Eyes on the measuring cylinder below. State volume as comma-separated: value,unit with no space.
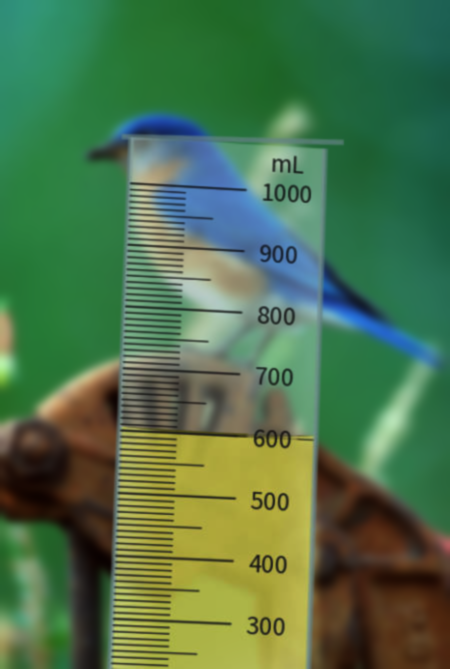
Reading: 600,mL
